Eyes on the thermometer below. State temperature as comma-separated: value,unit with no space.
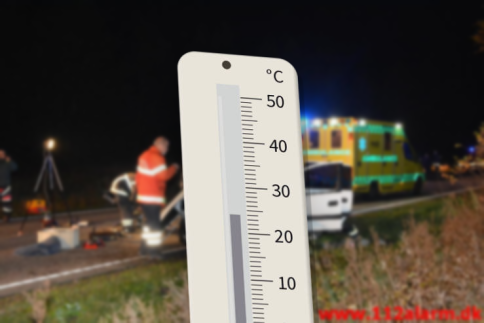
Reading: 24,°C
